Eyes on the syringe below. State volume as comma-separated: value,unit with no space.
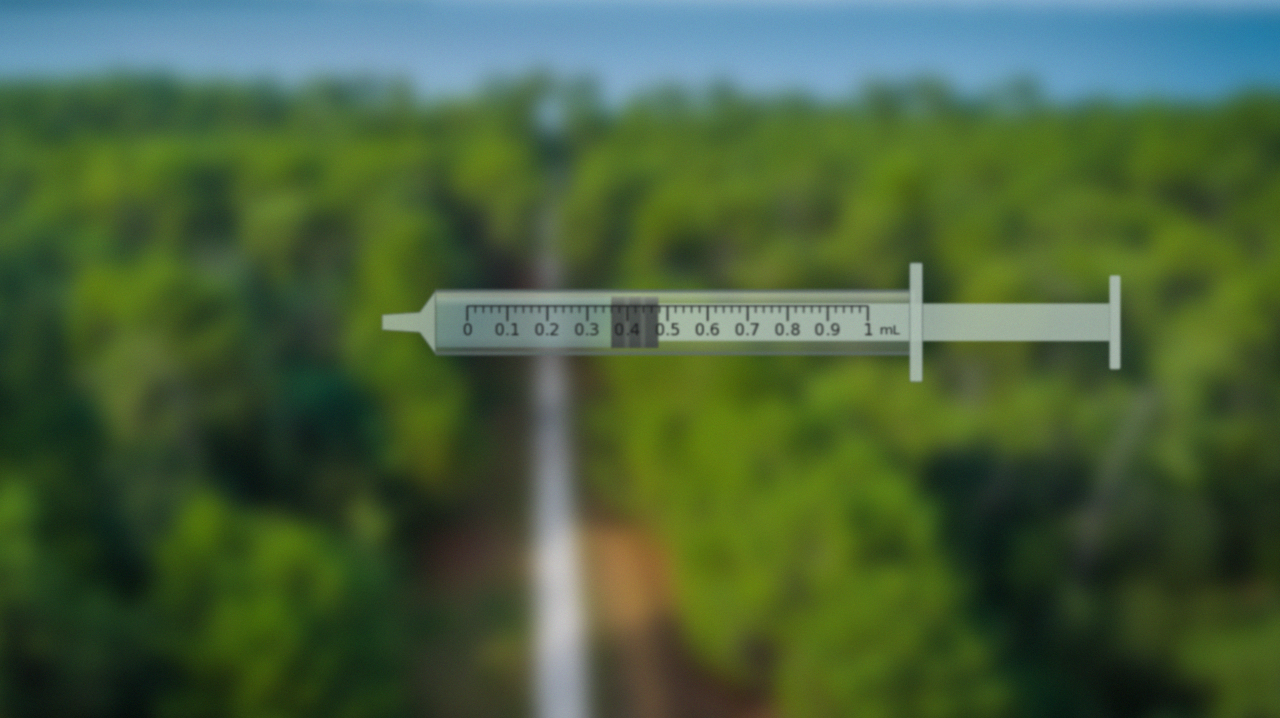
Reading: 0.36,mL
